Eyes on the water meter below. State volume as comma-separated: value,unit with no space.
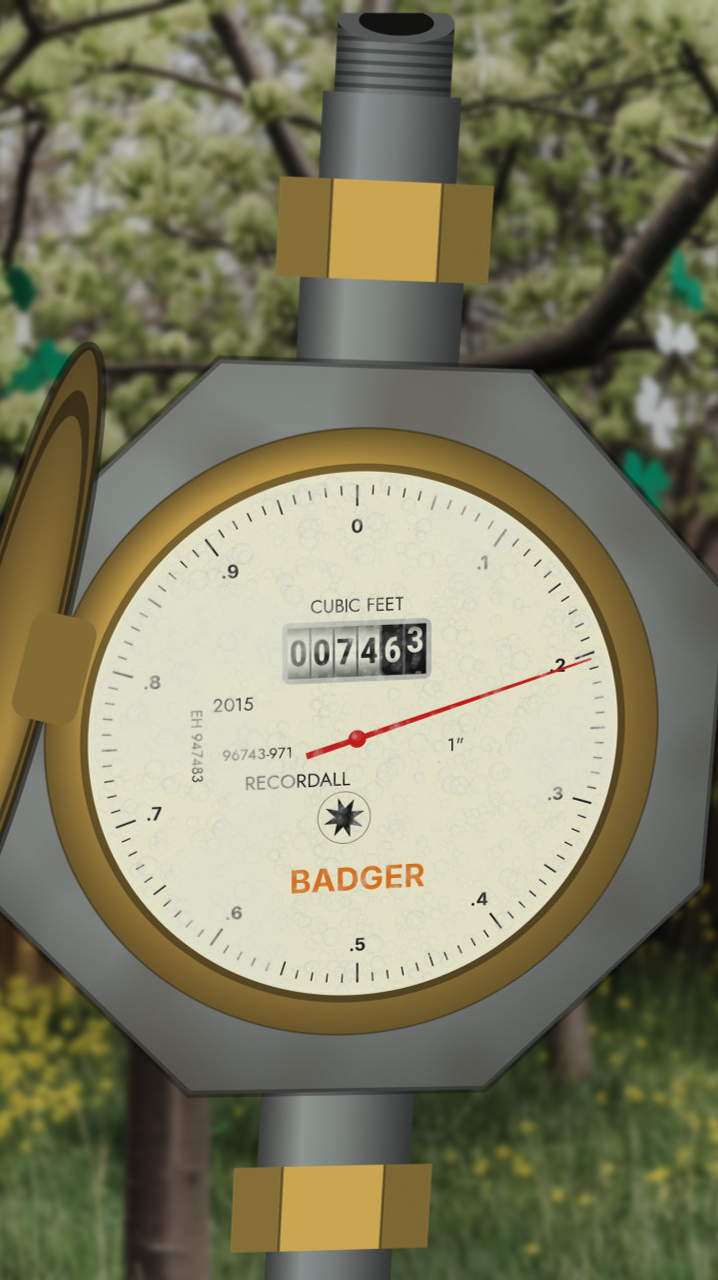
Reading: 7463.20,ft³
